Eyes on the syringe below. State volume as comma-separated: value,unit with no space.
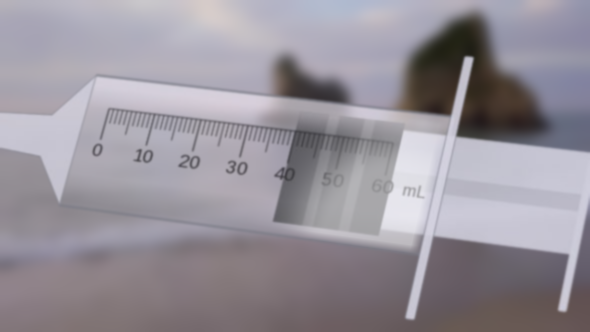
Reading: 40,mL
